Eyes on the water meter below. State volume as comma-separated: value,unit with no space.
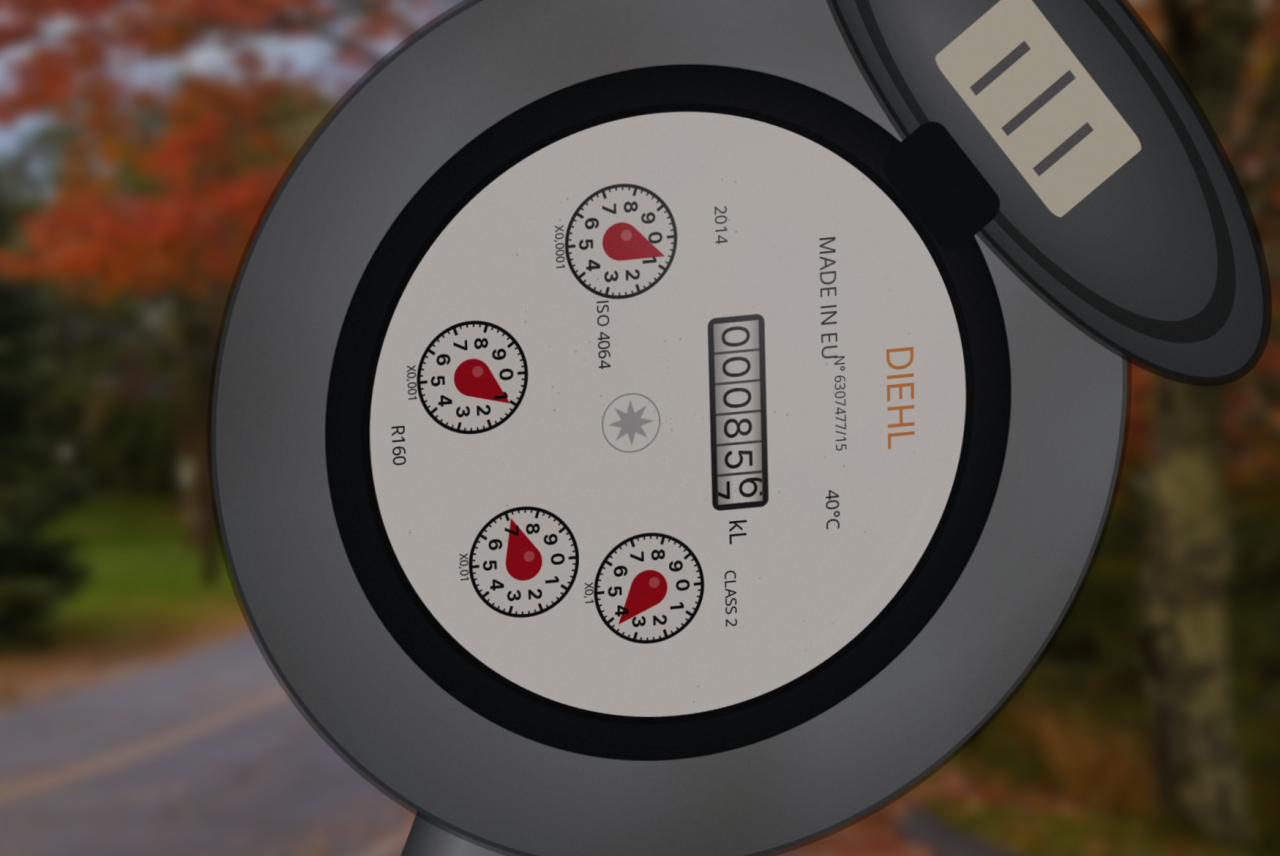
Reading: 856.3710,kL
